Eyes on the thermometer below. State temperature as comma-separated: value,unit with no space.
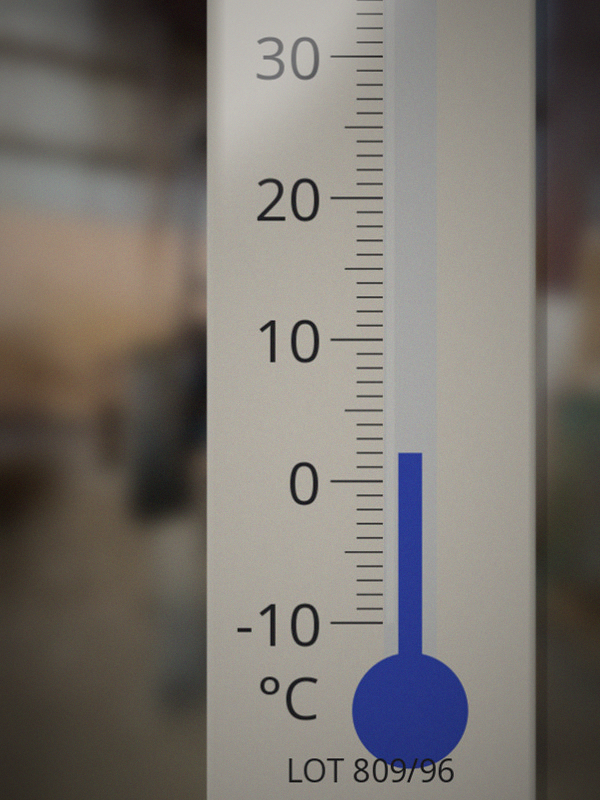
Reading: 2,°C
